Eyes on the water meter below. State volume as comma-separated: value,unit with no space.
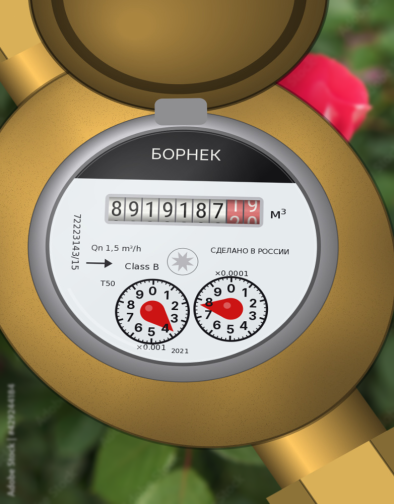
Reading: 8919187.1937,m³
